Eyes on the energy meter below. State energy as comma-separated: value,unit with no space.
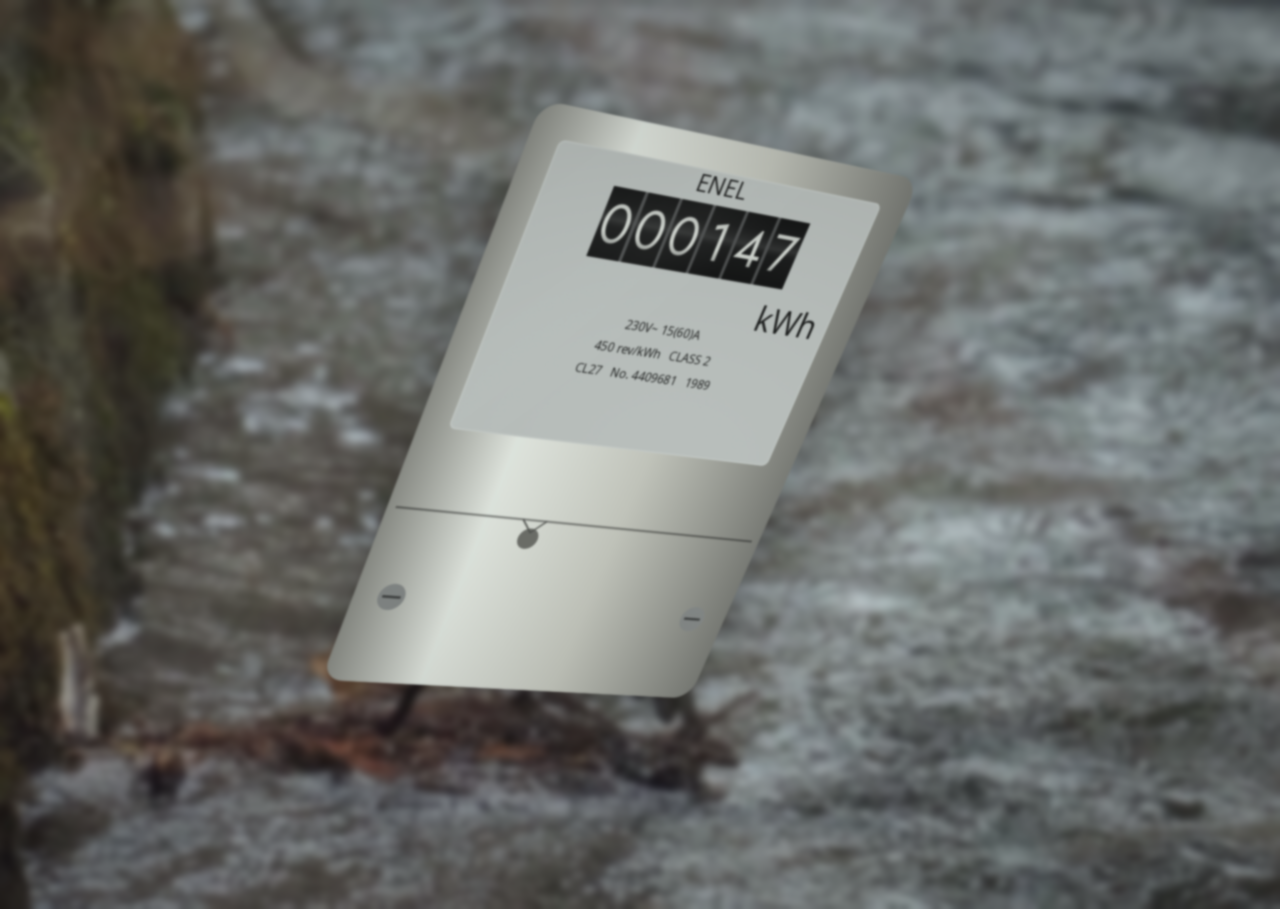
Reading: 147,kWh
